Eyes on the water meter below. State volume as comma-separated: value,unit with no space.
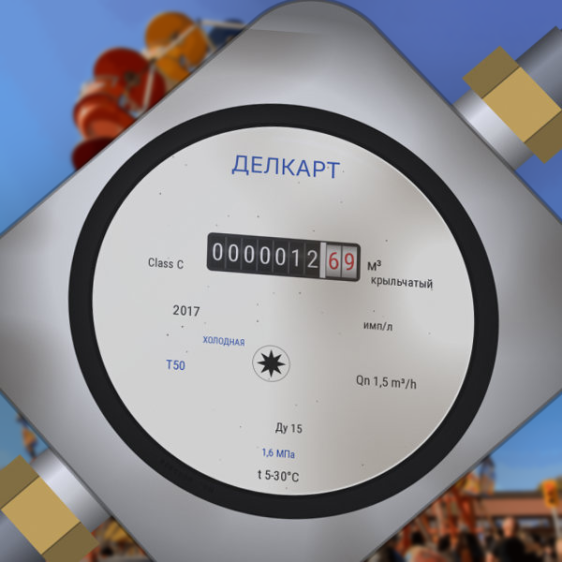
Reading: 12.69,m³
